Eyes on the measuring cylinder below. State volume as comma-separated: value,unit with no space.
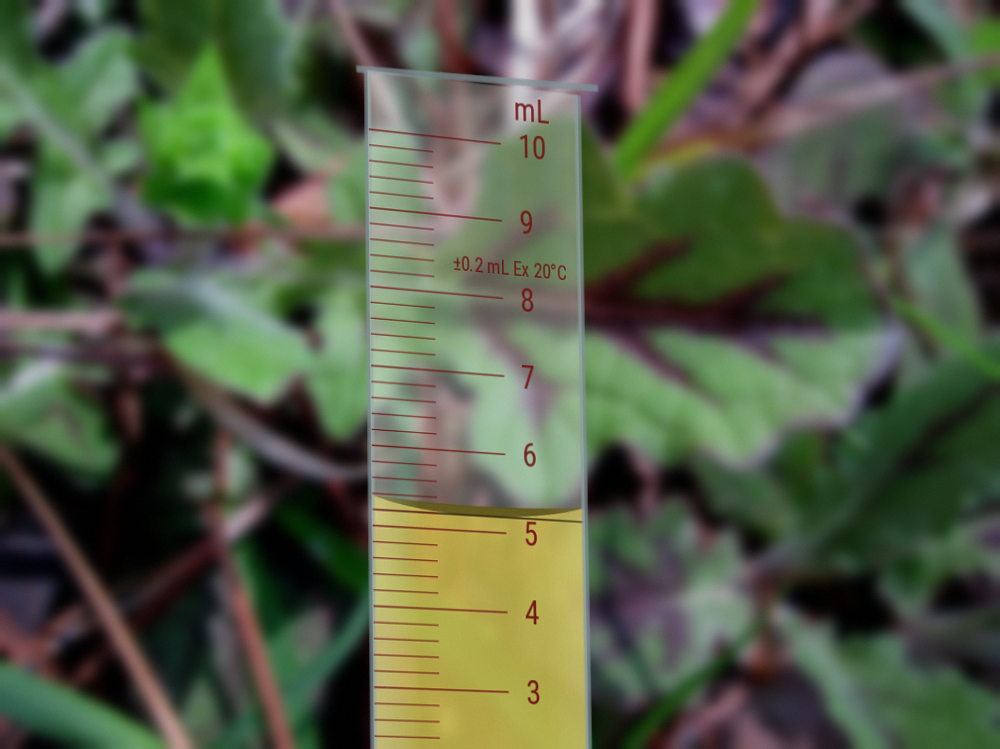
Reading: 5.2,mL
